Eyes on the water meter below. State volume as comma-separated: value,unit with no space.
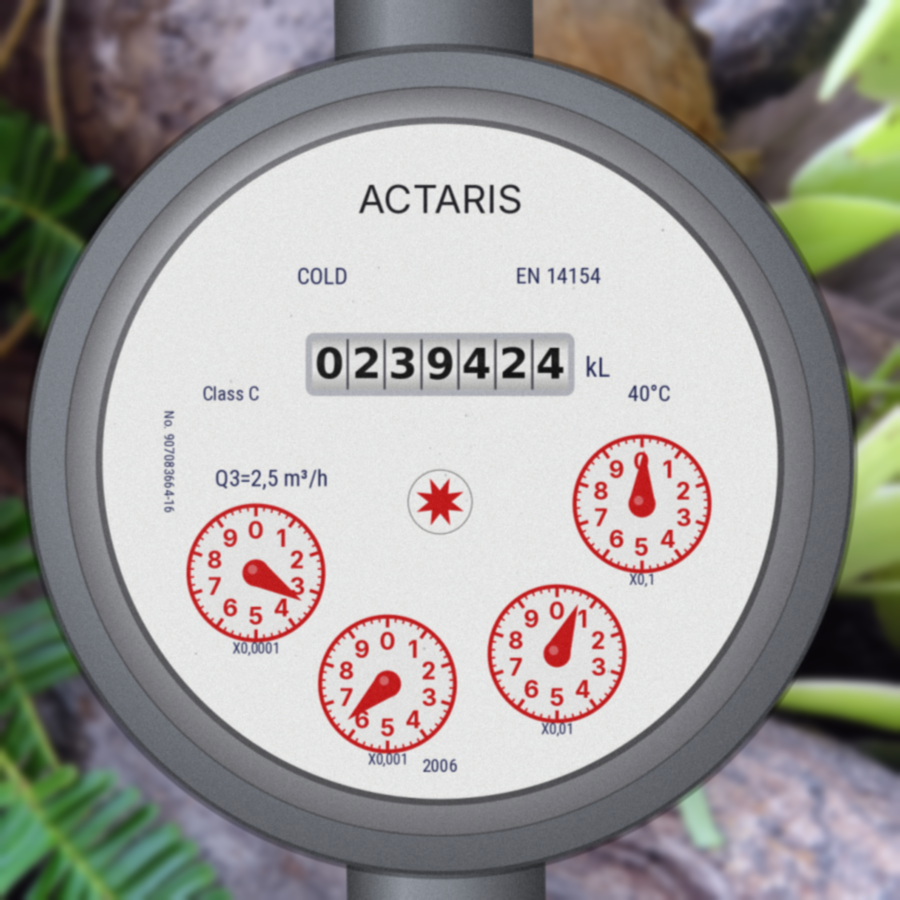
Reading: 239424.0063,kL
